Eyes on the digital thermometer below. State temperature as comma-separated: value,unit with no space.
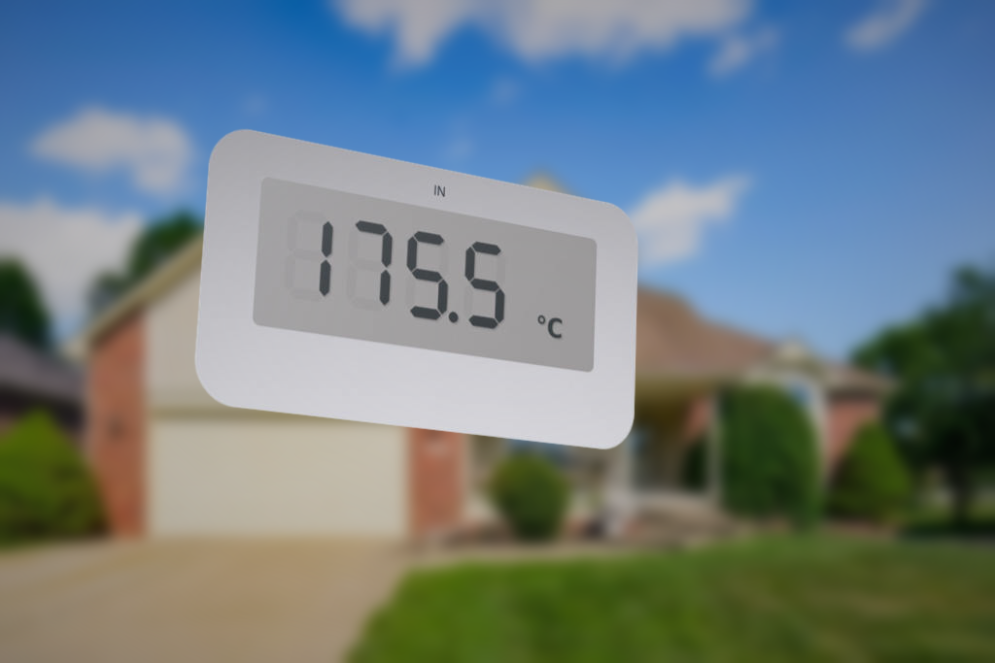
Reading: 175.5,°C
